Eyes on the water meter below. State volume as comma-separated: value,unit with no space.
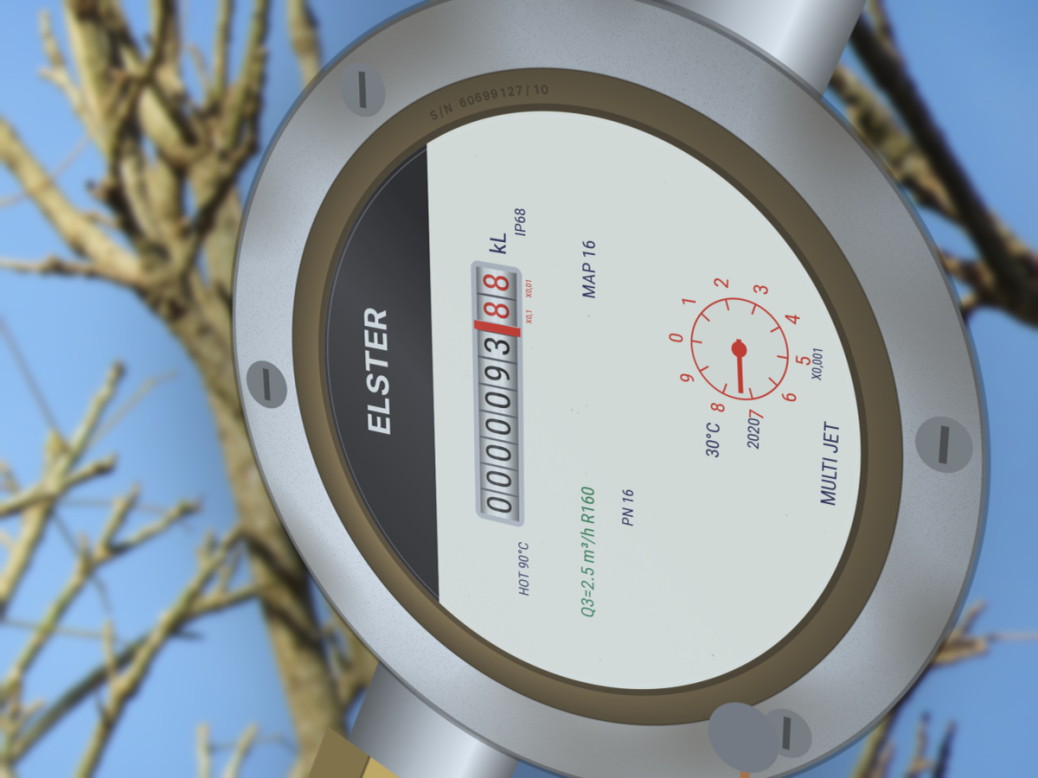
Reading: 93.887,kL
